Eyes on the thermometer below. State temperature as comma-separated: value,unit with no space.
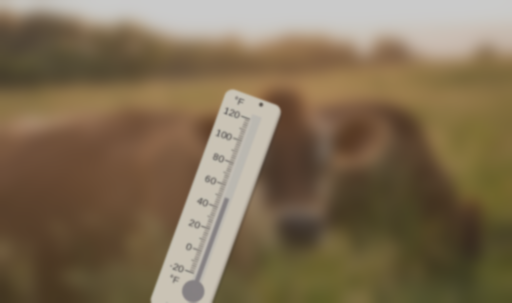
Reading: 50,°F
